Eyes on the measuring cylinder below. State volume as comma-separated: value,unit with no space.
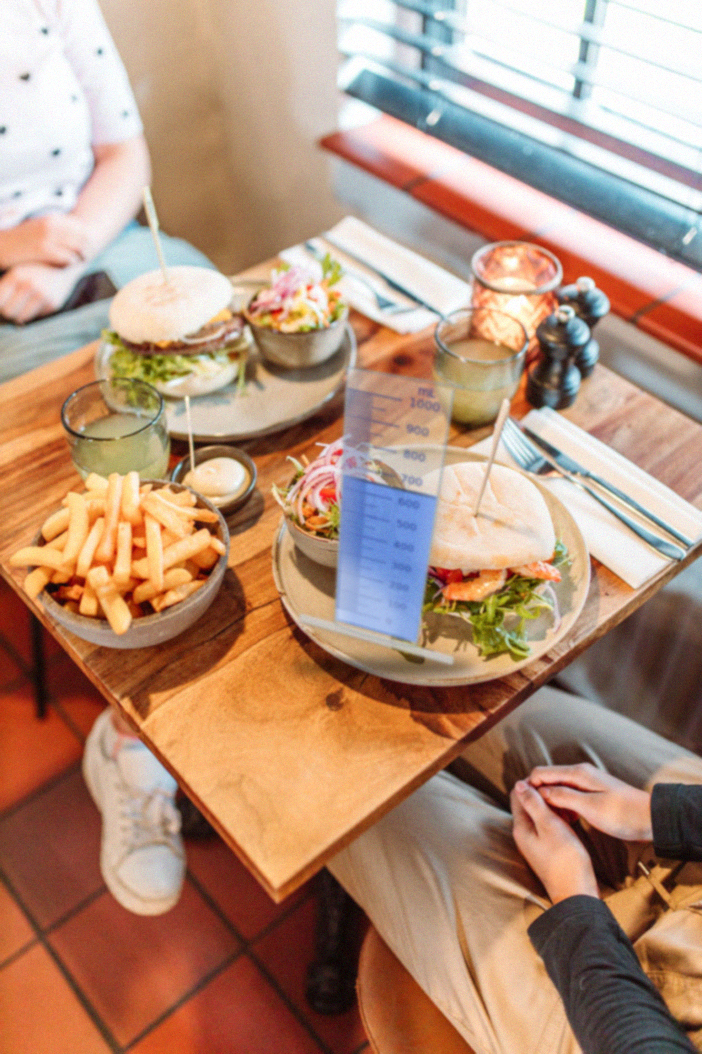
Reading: 650,mL
